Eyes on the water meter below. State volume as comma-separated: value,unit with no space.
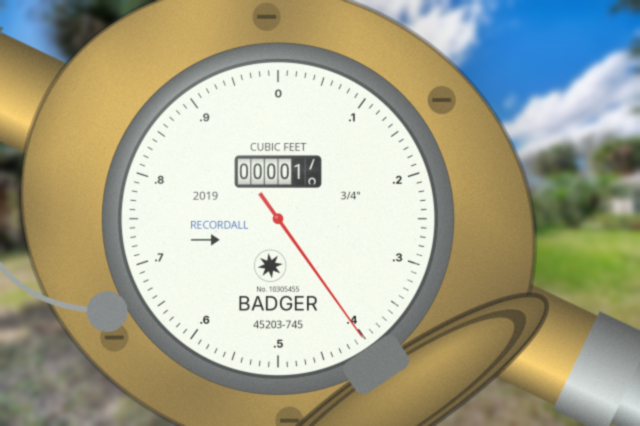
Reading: 17.40,ft³
